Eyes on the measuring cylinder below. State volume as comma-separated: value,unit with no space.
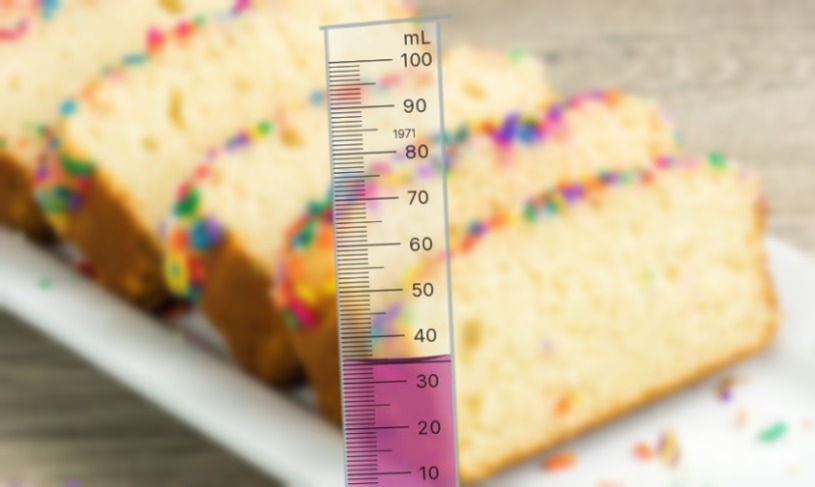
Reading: 34,mL
